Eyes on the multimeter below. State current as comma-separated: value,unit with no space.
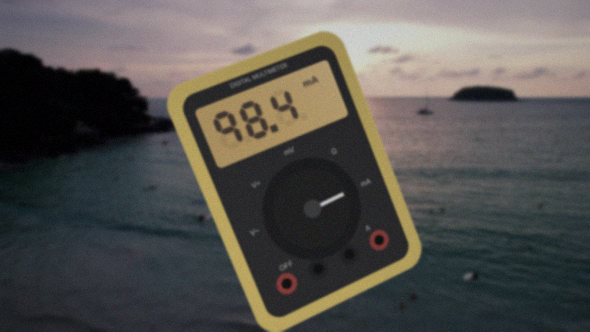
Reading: 98.4,mA
